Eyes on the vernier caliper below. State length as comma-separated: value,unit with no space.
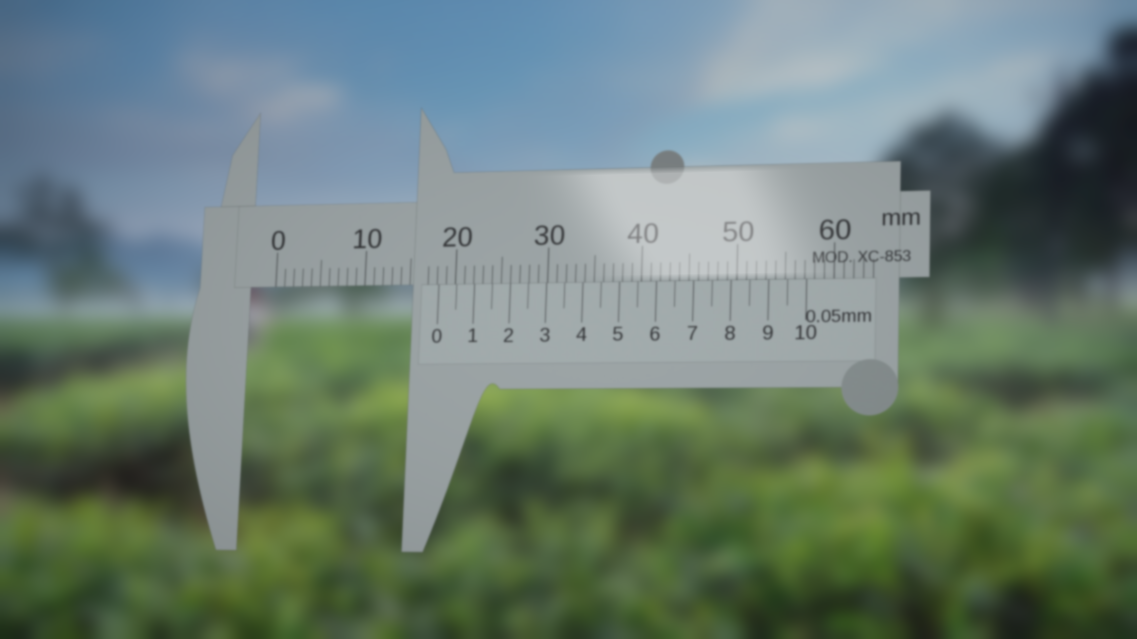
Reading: 18.2,mm
